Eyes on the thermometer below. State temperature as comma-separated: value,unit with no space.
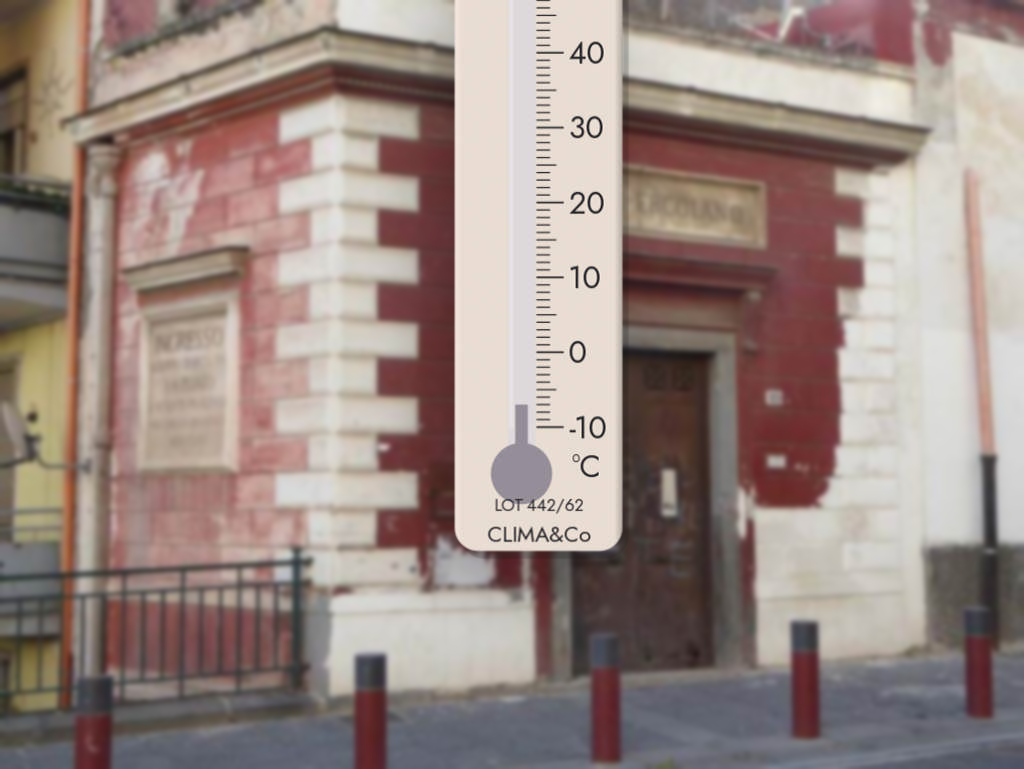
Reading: -7,°C
